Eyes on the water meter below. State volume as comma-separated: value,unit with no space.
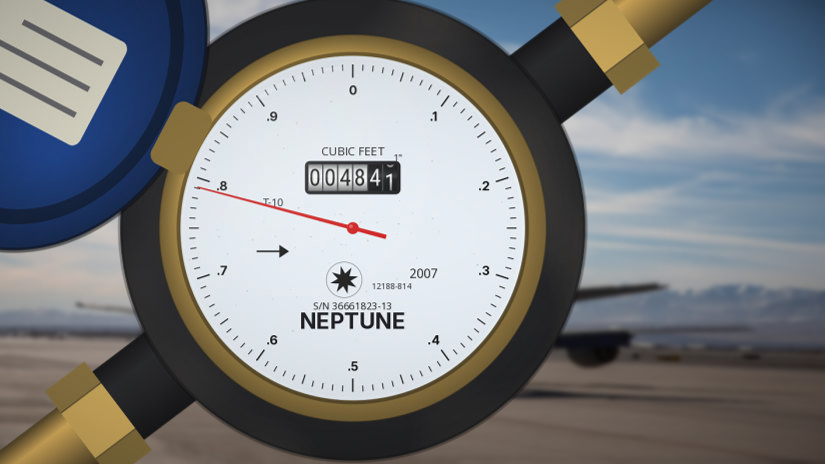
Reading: 4840.79,ft³
